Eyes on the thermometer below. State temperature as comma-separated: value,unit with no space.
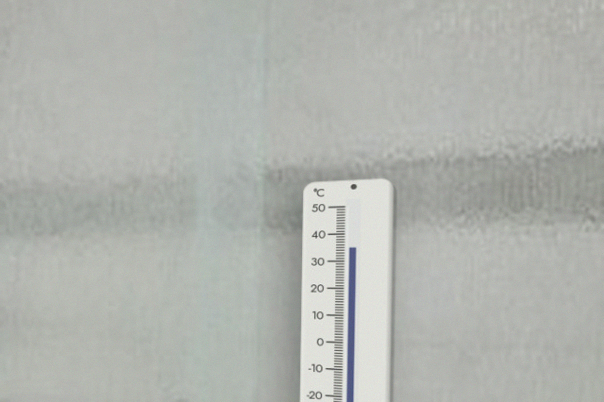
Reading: 35,°C
